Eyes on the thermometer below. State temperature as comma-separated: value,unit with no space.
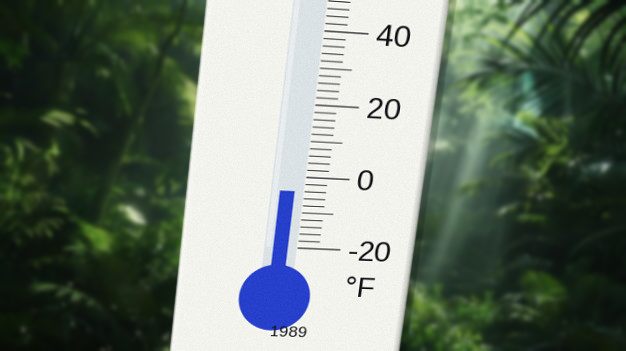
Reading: -4,°F
